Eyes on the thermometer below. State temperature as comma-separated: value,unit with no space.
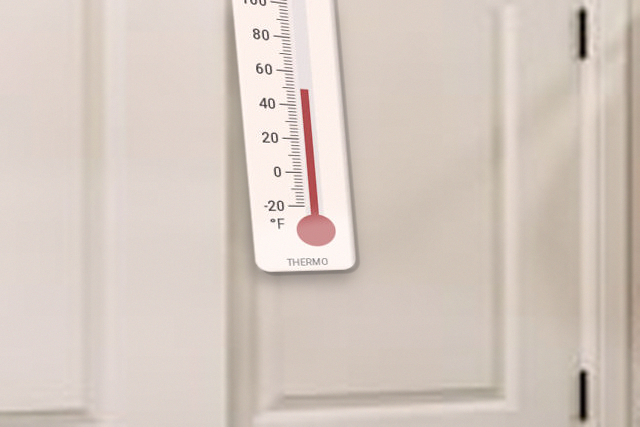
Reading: 50,°F
